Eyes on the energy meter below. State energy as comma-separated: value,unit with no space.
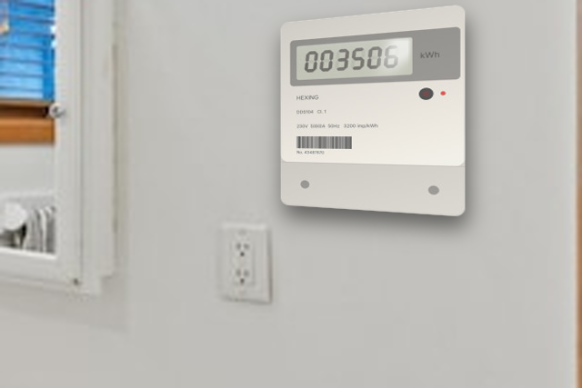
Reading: 3506,kWh
